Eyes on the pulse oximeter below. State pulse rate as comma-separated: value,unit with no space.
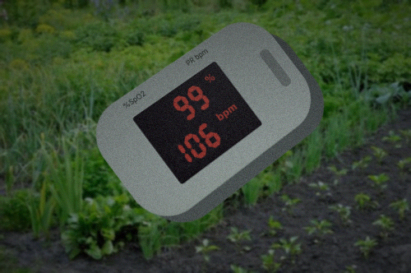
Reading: 106,bpm
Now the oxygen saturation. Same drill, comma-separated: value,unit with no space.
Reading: 99,%
